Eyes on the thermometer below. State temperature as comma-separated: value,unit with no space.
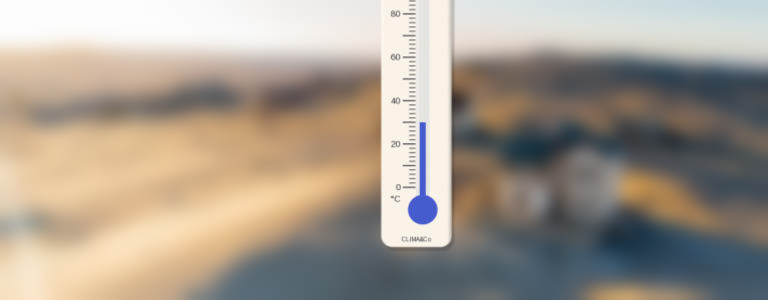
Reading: 30,°C
